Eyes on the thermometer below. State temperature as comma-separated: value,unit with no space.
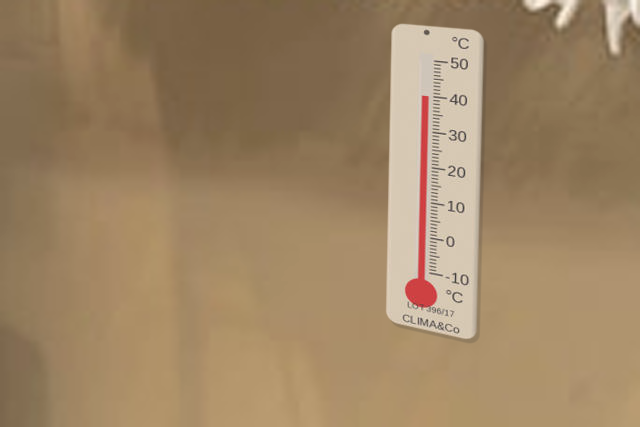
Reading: 40,°C
